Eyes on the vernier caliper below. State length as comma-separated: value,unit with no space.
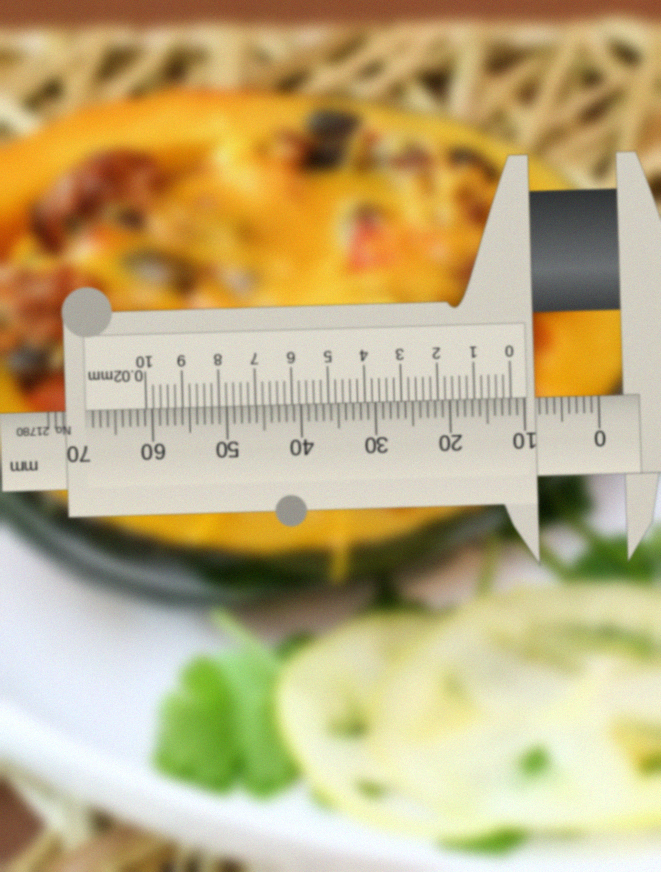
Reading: 11.8,mm
